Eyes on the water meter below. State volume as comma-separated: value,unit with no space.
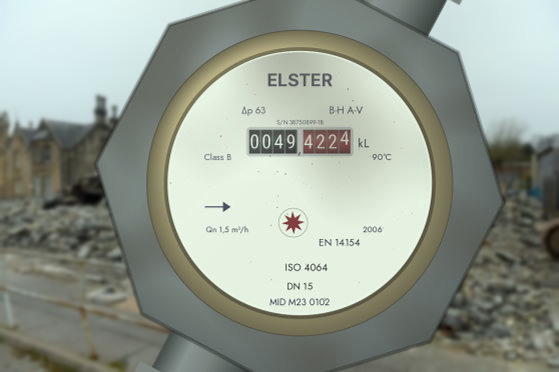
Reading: 49.4224,kL
